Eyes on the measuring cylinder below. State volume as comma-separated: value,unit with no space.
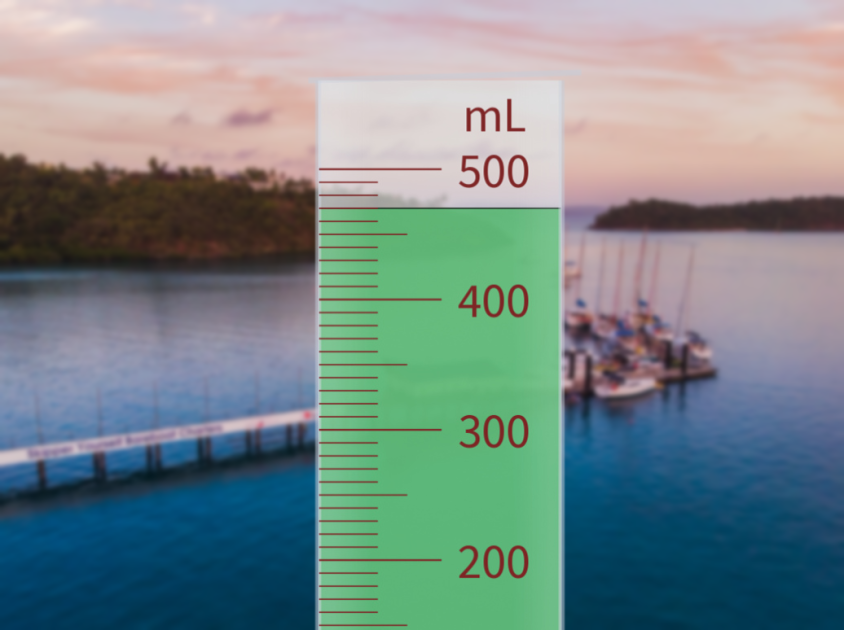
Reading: 470,mL
